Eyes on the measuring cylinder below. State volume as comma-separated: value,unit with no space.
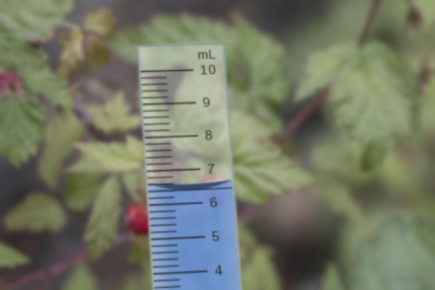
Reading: 6.4,mL
